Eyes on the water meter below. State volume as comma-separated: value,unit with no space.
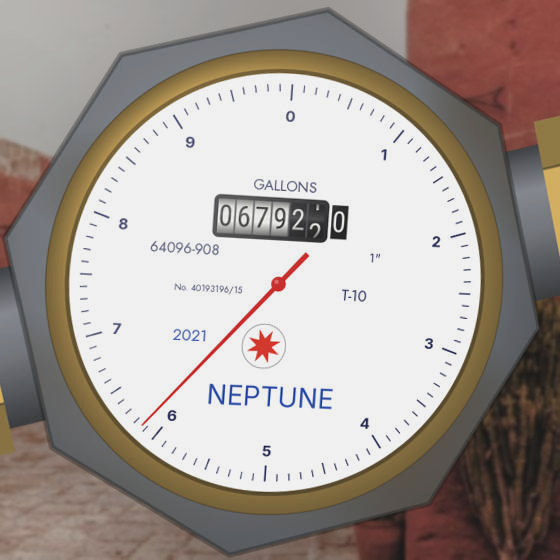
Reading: 679216.1,gal
